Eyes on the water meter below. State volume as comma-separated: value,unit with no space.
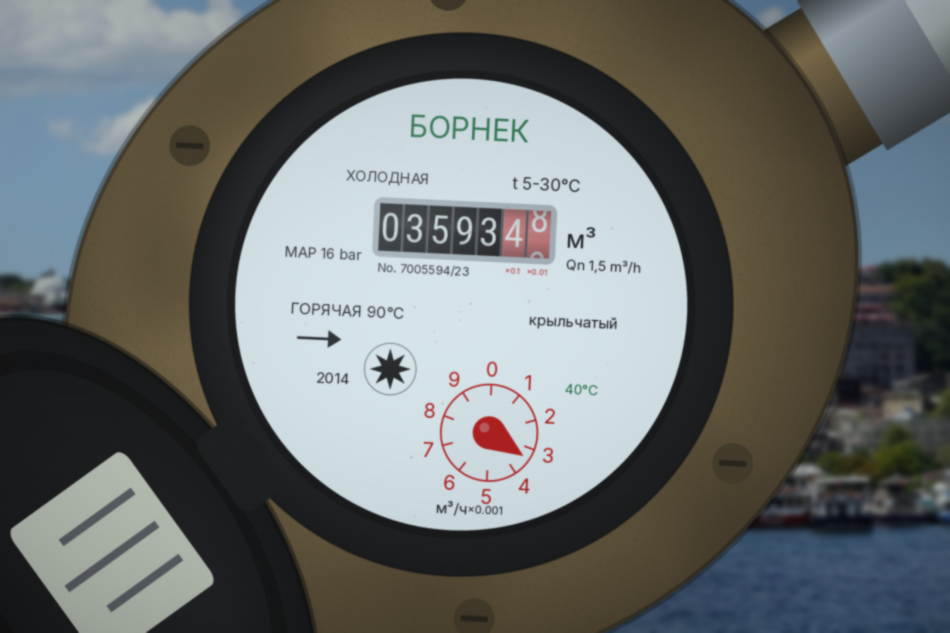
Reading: 3593.483,m³
